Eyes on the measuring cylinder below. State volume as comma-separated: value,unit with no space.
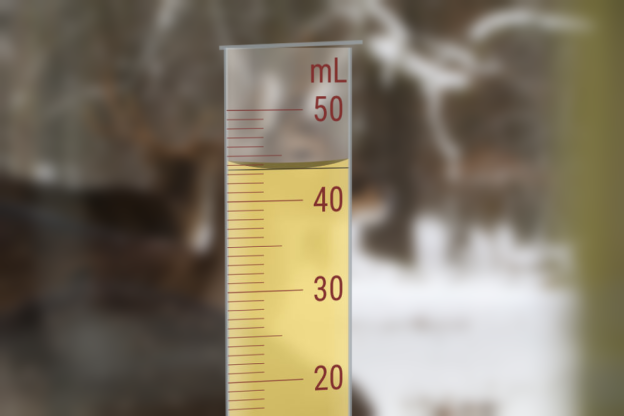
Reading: 43.5,mL
